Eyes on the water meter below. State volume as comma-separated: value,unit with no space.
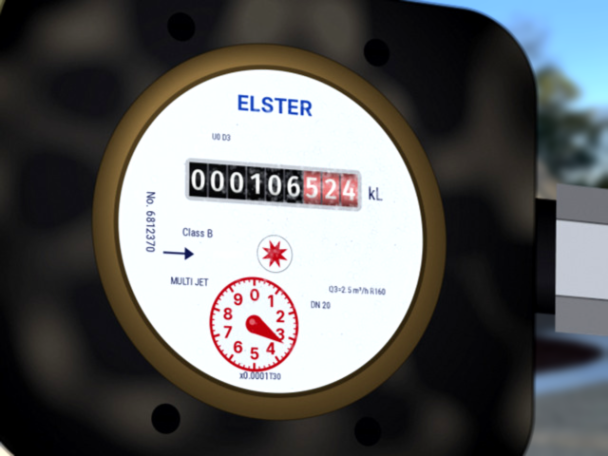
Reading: 106.5243,kL
